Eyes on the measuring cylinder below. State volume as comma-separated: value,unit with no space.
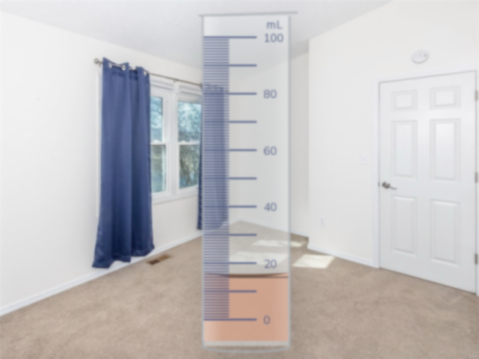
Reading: 15,mL
